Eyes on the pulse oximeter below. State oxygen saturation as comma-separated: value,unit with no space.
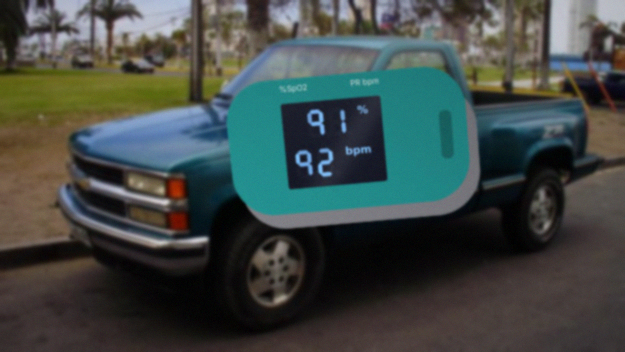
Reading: 91,%
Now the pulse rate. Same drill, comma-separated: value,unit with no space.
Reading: 92,bpm
